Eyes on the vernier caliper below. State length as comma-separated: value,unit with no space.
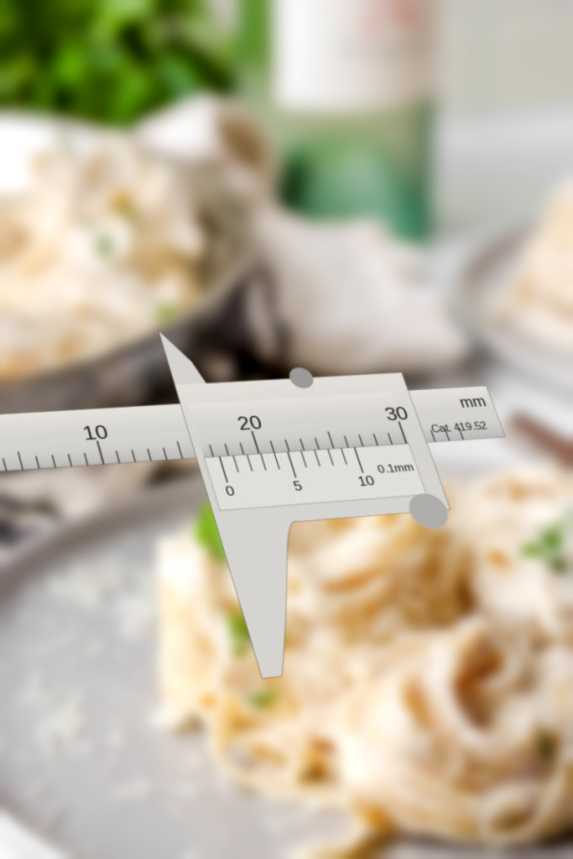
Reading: 17.4,mm
